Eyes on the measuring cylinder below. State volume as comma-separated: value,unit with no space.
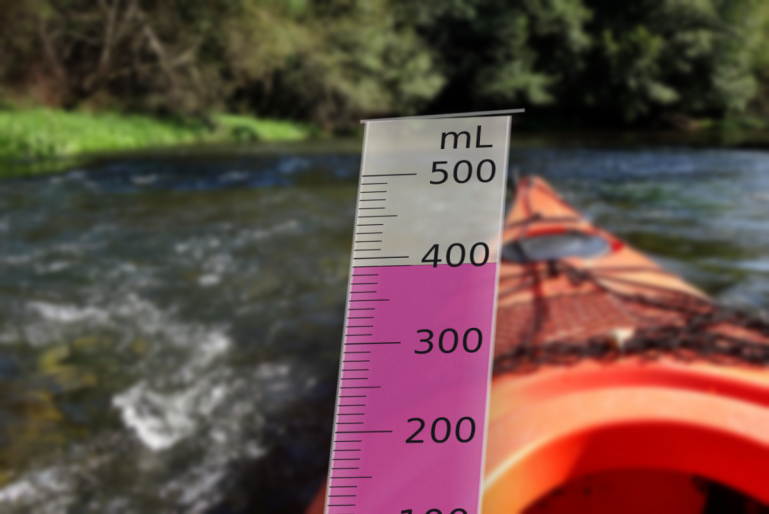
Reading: 390,mL
